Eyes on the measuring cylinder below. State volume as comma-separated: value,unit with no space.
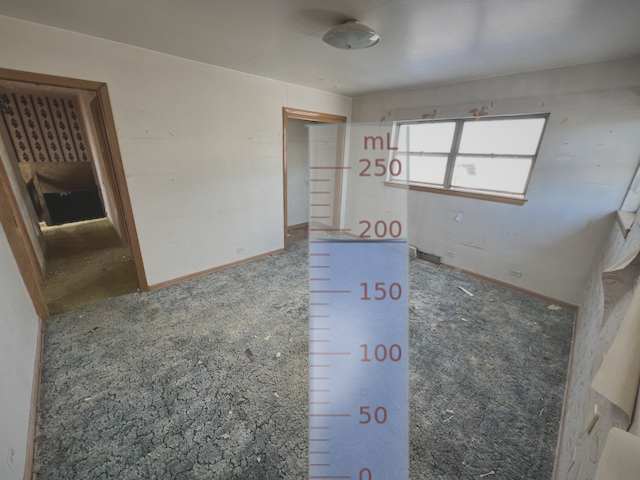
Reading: 190,mL
